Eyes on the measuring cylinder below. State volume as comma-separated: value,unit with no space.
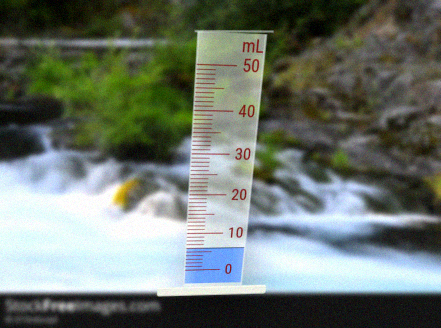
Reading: 6,mL
